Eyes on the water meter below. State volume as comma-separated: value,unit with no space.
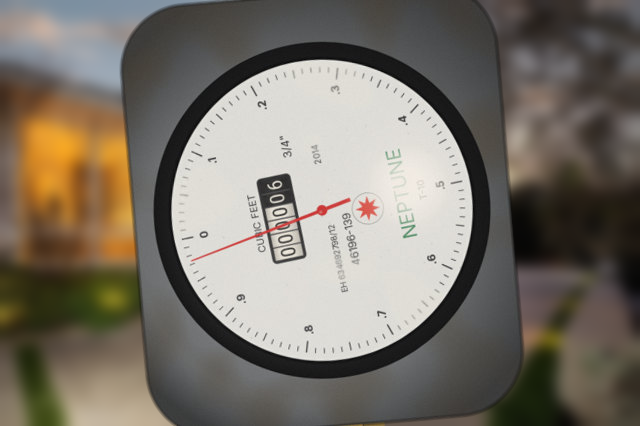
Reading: 5.97,ft³
